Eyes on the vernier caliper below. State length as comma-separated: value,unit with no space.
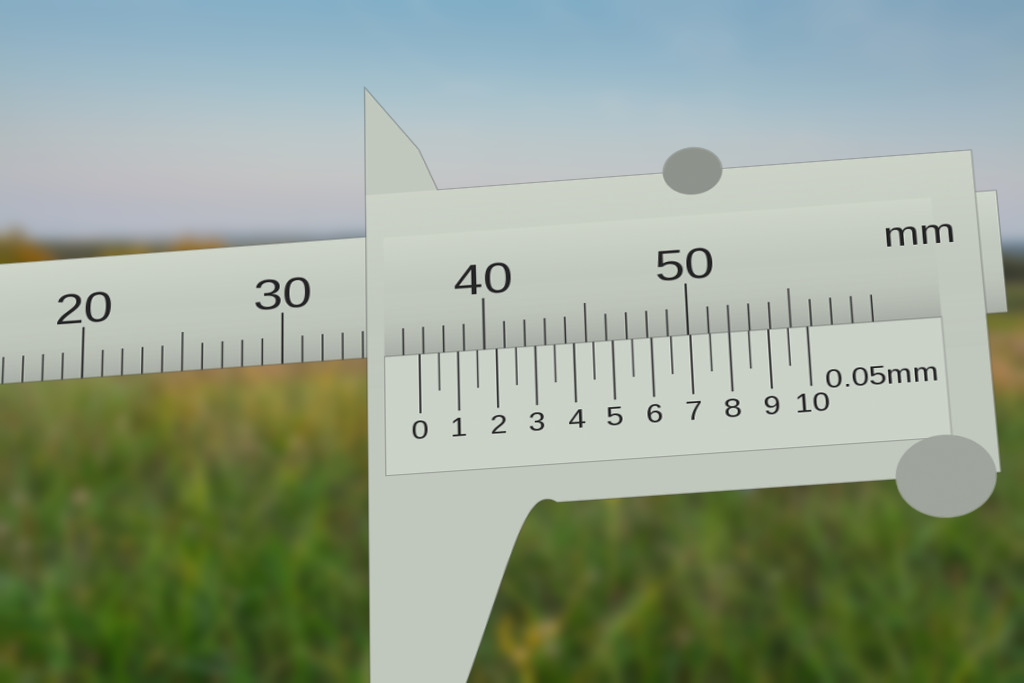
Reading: 36.8,mm
